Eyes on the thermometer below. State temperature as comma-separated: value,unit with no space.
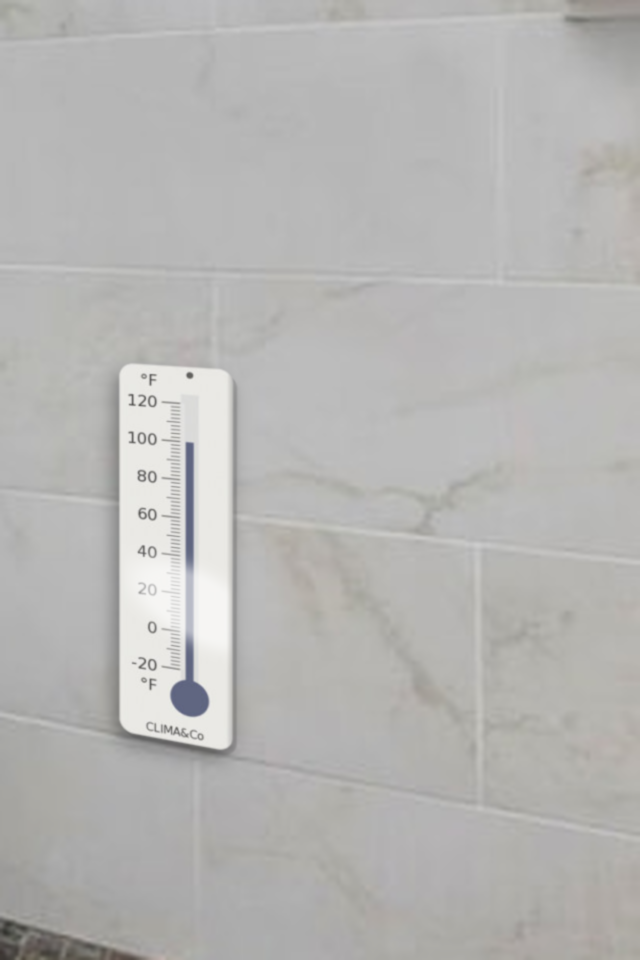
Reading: 100,°F
